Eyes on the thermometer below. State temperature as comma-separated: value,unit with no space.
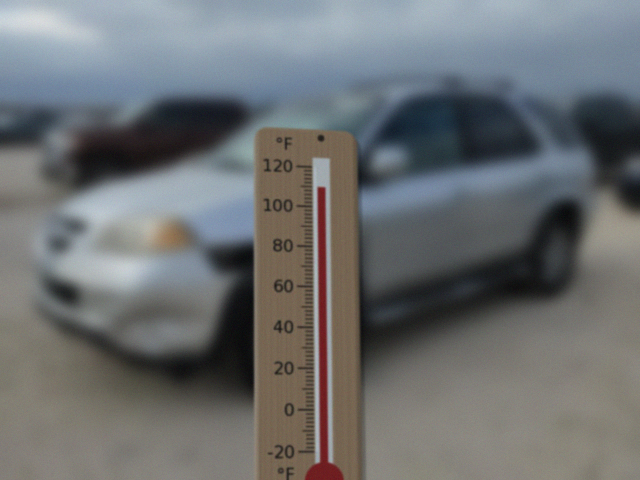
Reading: 110,°F
